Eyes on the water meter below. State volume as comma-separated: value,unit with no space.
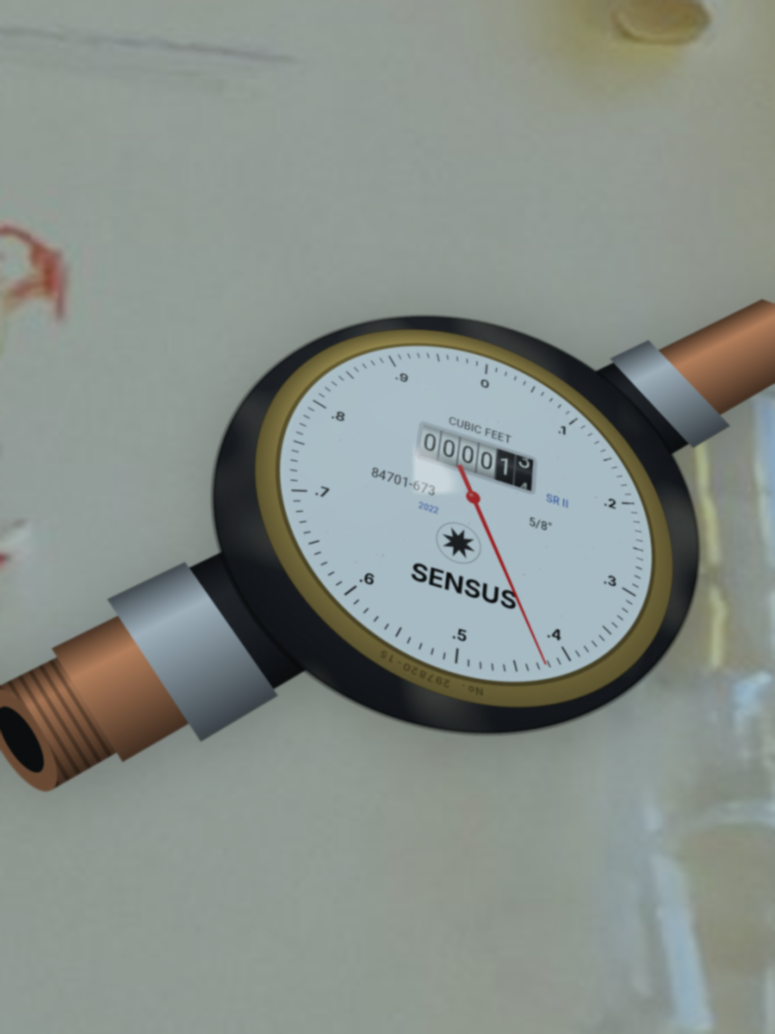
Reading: 13.42,ft³
